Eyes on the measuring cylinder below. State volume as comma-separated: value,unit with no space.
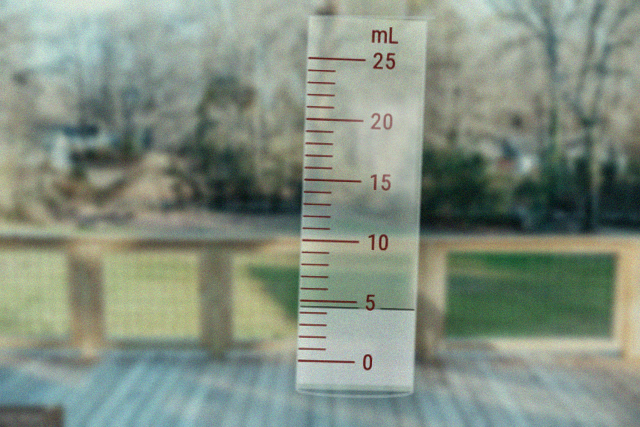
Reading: 4.5,mL
